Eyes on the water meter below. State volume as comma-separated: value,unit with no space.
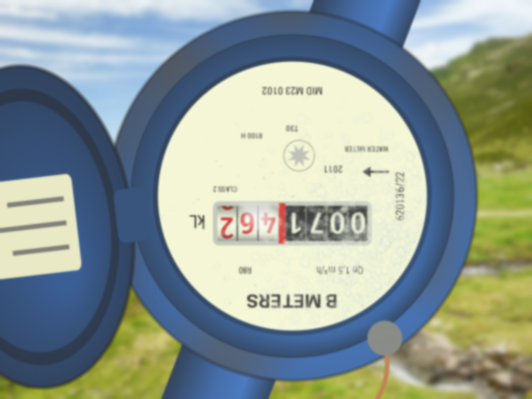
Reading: 71.462,kL
